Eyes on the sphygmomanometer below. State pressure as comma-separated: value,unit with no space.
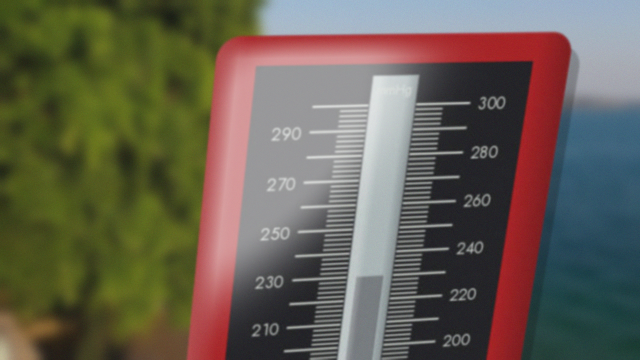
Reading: 230,mmHg
